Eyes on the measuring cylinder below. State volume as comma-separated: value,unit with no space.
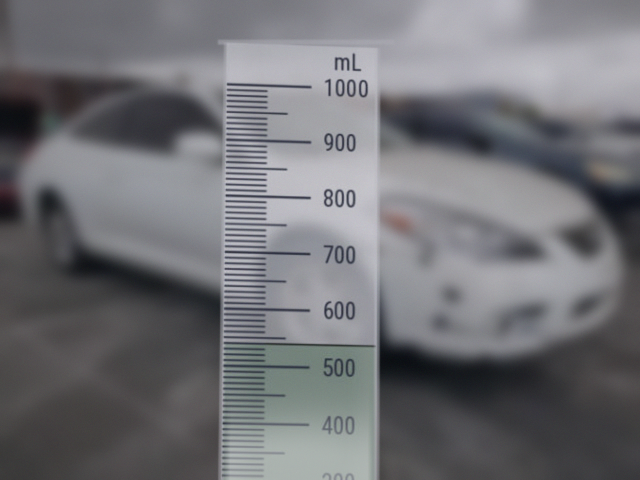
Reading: 540,mL
